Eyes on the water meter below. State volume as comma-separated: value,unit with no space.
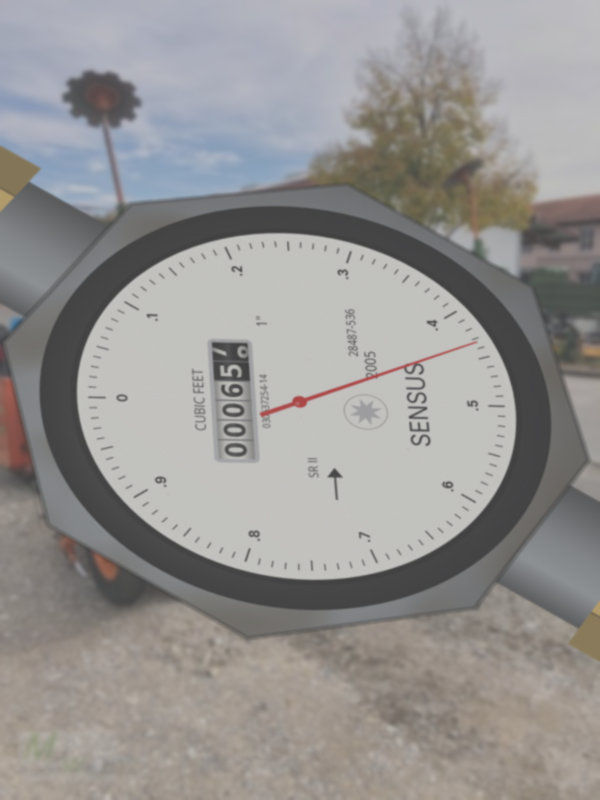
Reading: 657.43,ft³
